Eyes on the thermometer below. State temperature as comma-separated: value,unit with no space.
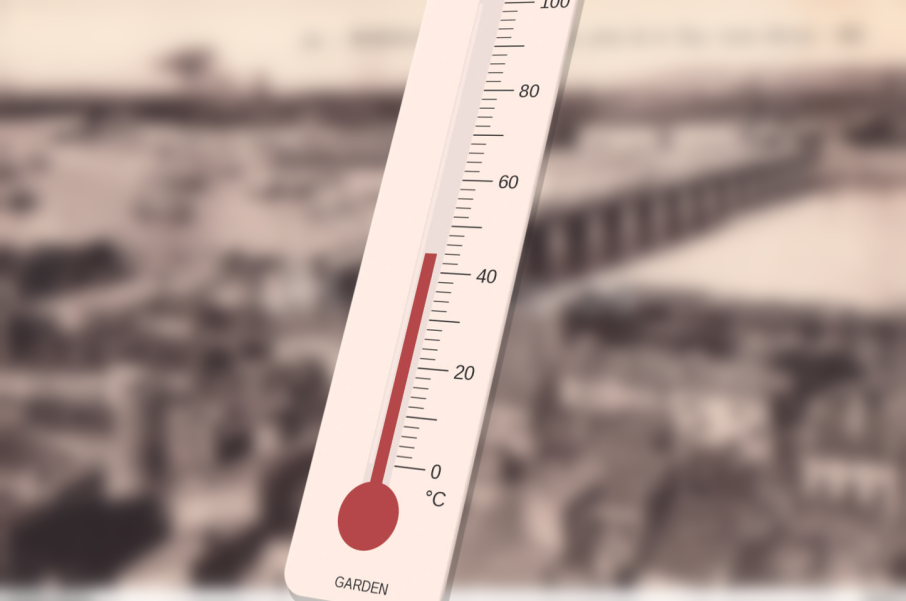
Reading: 44,°C
